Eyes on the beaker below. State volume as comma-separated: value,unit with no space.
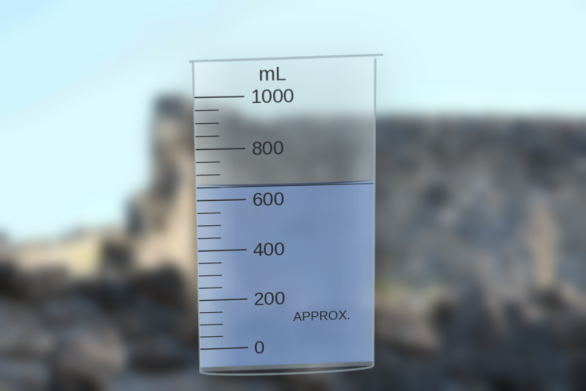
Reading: 650,mL
